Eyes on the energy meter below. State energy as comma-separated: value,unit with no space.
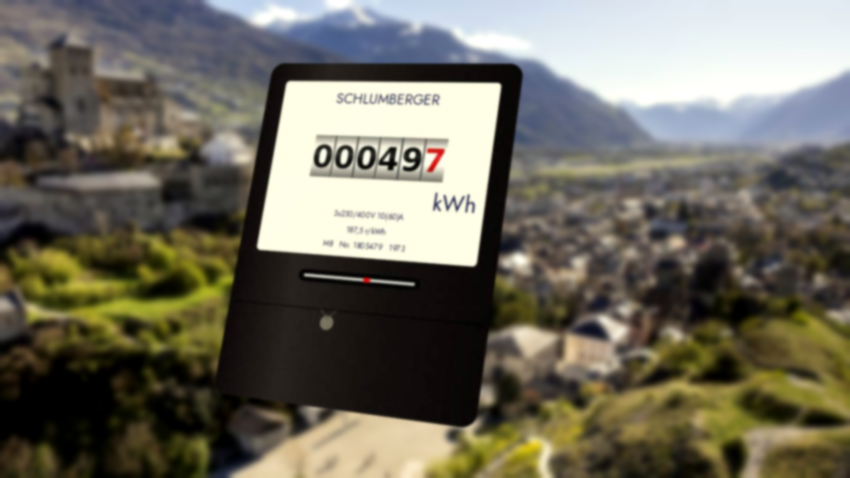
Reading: 49.7,kWh
